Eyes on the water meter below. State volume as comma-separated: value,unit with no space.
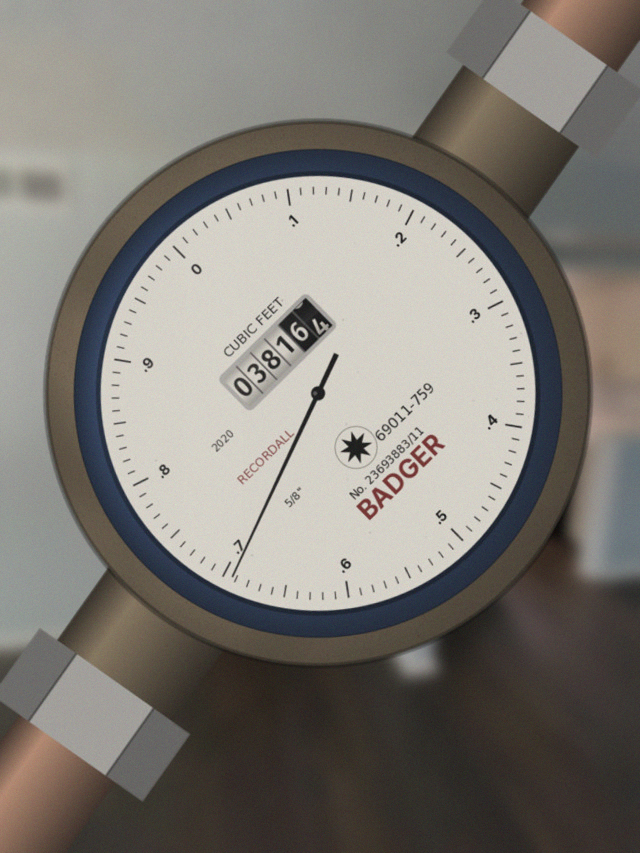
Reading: 38163.69,ft³
